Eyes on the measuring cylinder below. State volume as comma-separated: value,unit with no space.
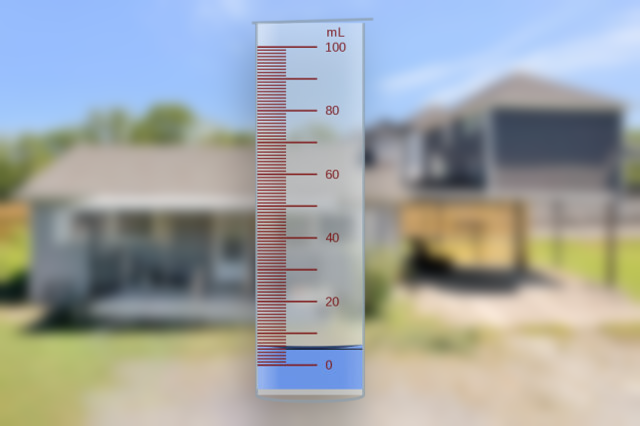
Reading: 5,mL
